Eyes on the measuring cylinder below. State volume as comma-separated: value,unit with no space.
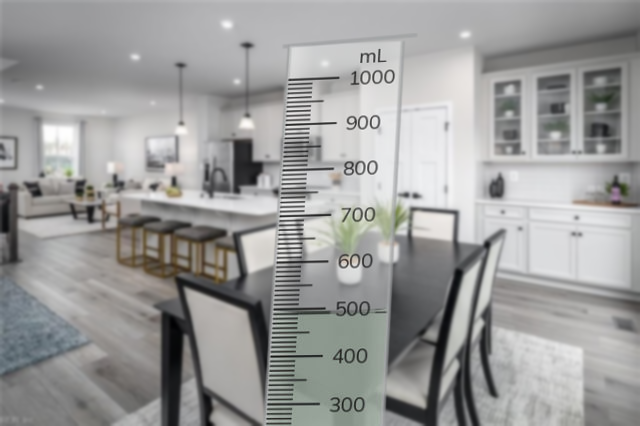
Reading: 490,mL
